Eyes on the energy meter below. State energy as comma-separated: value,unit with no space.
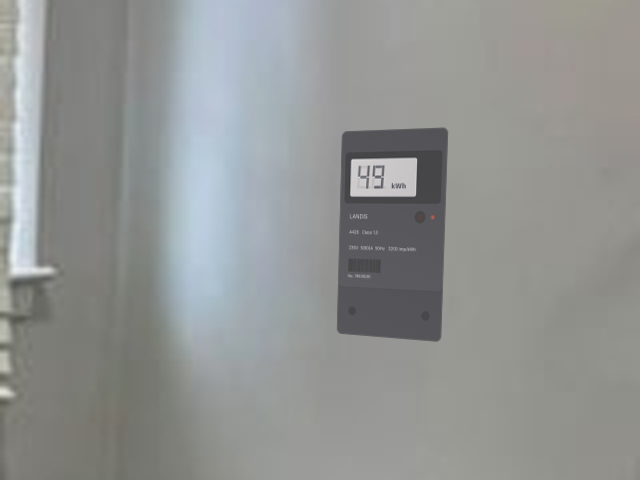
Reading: 49,kWh
